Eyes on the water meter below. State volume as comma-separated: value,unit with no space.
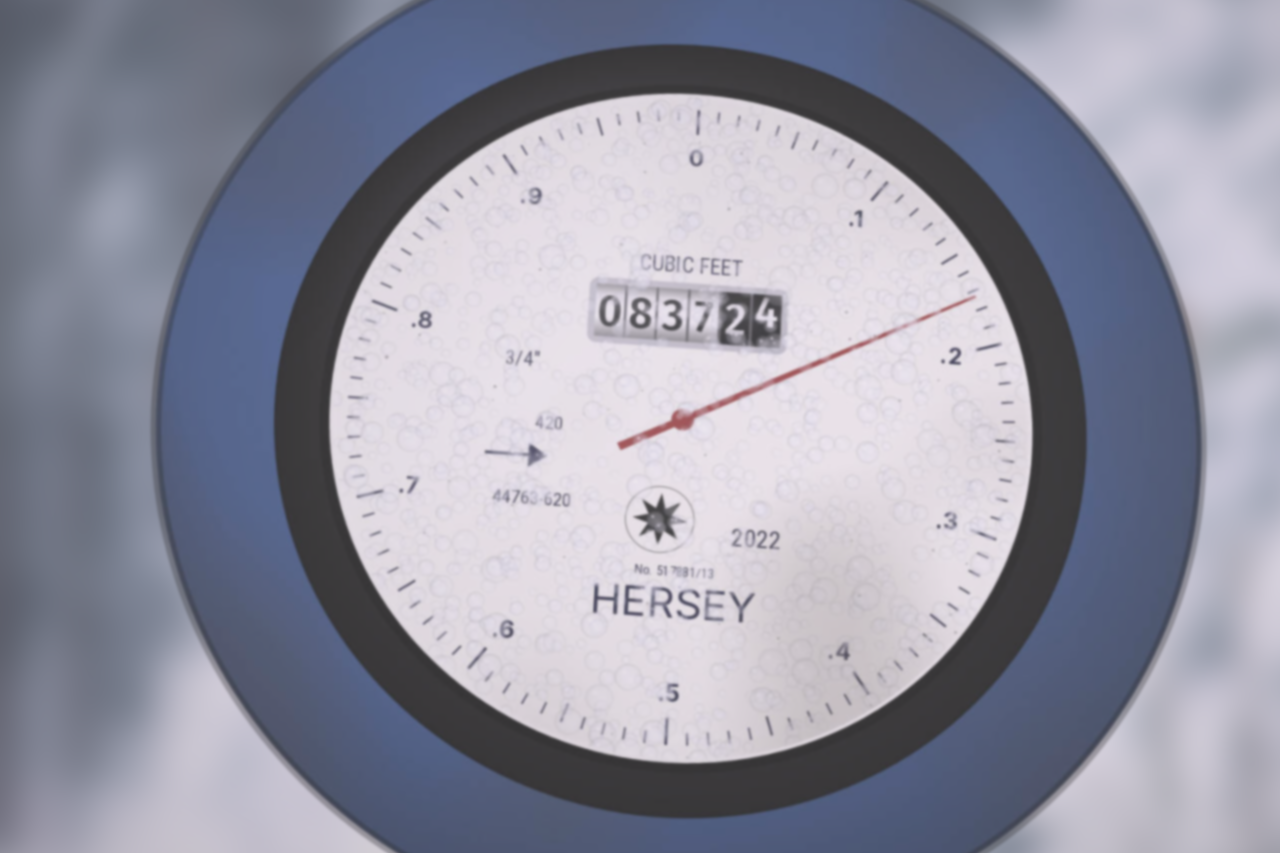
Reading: 83724.17,ft³
